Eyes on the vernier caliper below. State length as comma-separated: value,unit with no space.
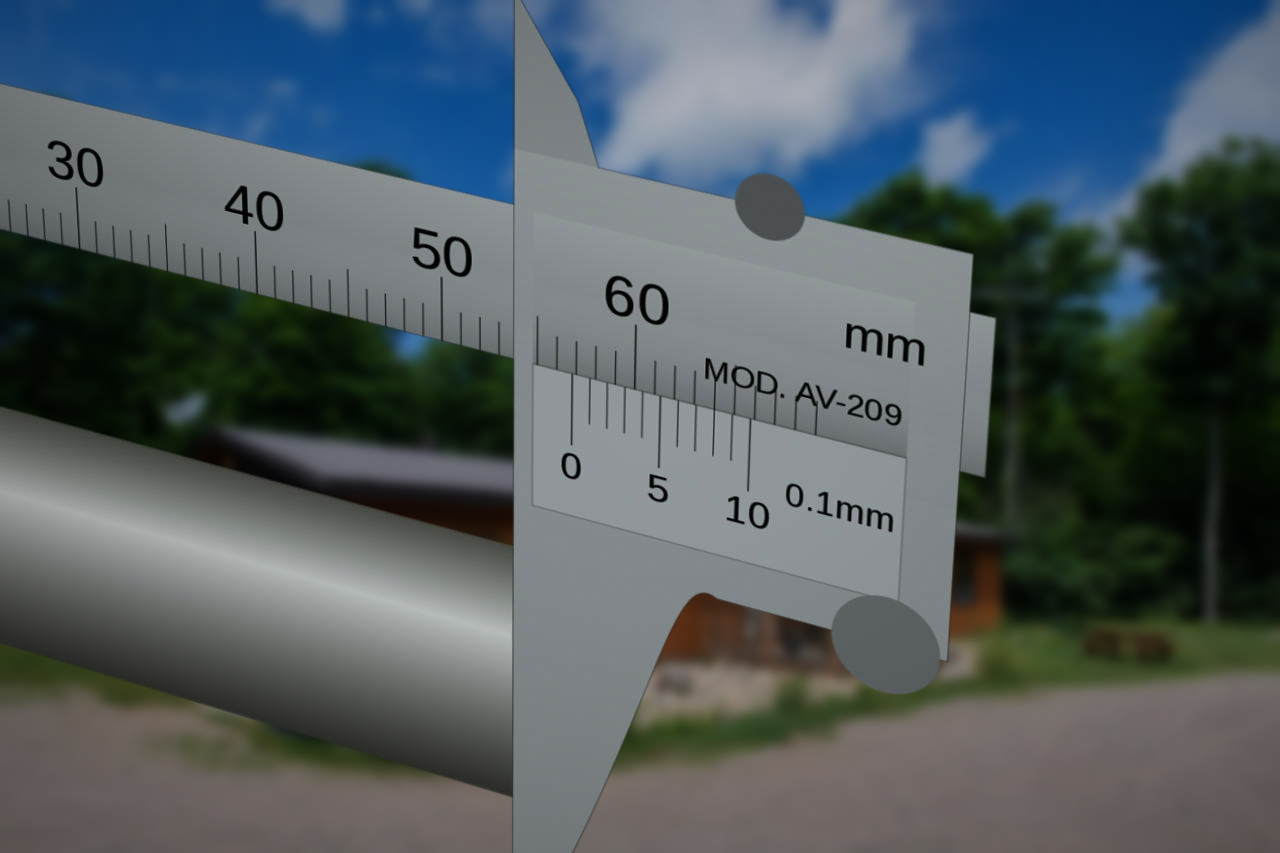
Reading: 56.8,mm
